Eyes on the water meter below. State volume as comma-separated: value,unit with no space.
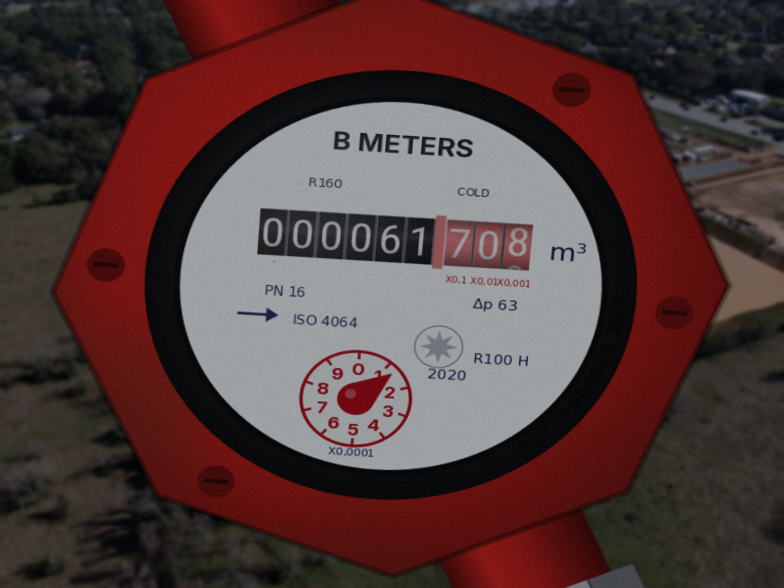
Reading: 61.7081,m³
